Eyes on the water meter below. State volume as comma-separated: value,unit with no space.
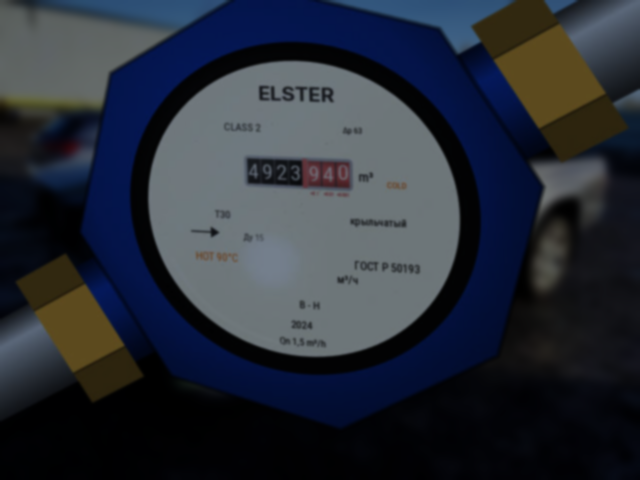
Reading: 4923.940,m³
